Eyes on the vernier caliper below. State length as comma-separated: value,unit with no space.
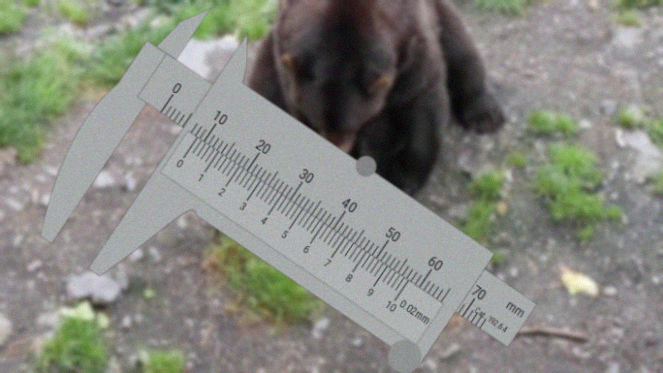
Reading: 8.5,mm
